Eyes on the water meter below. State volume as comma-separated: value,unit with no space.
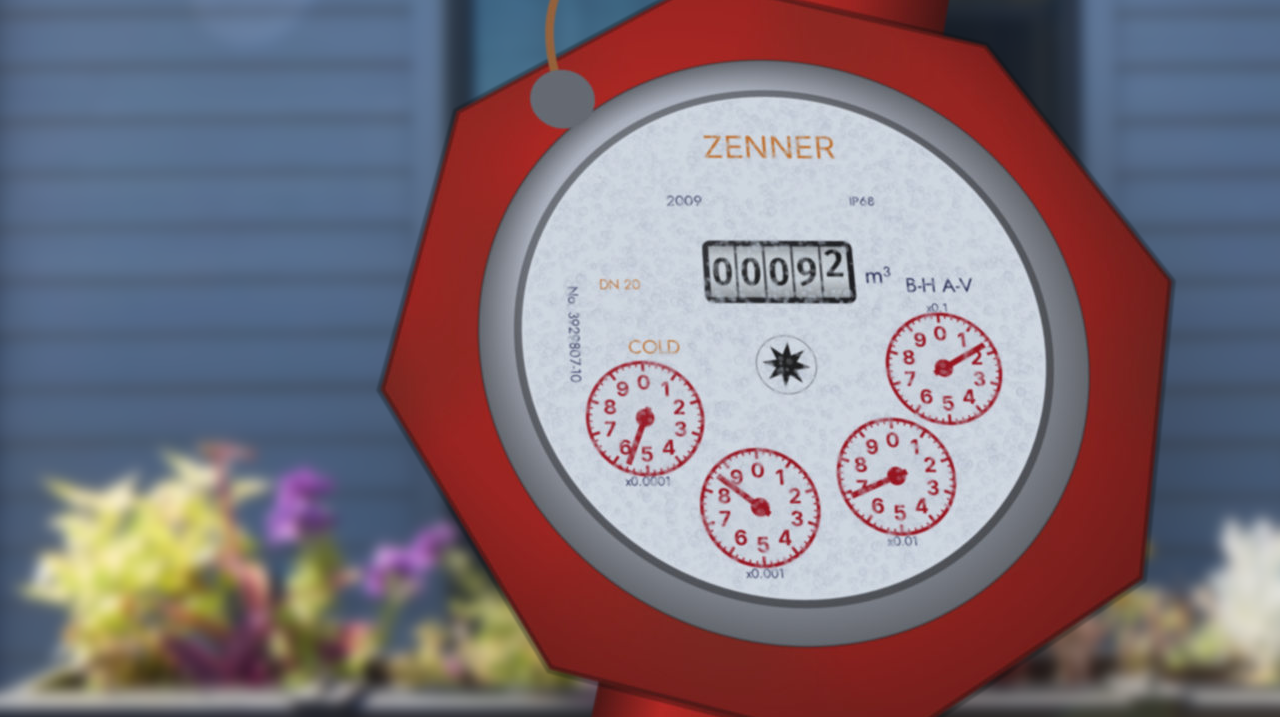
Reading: 92.1685,m³
